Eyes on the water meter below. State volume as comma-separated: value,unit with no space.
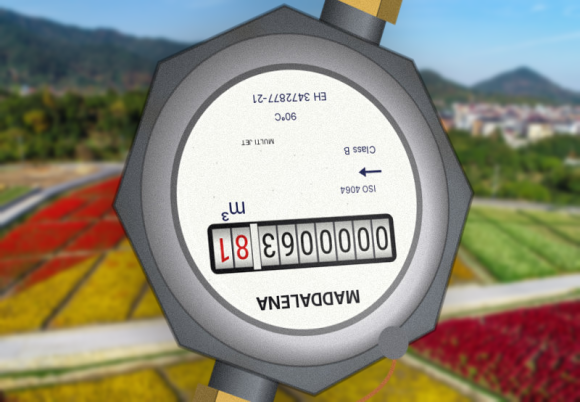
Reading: 63.81,m³
